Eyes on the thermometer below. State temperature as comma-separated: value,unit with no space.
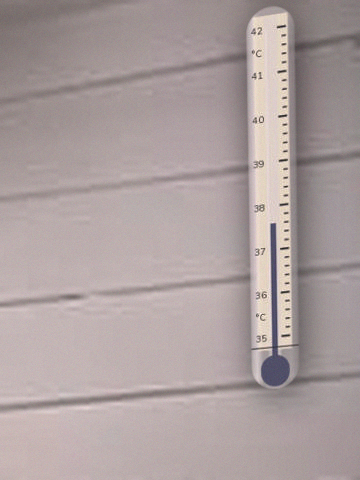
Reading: 37.6,°C
